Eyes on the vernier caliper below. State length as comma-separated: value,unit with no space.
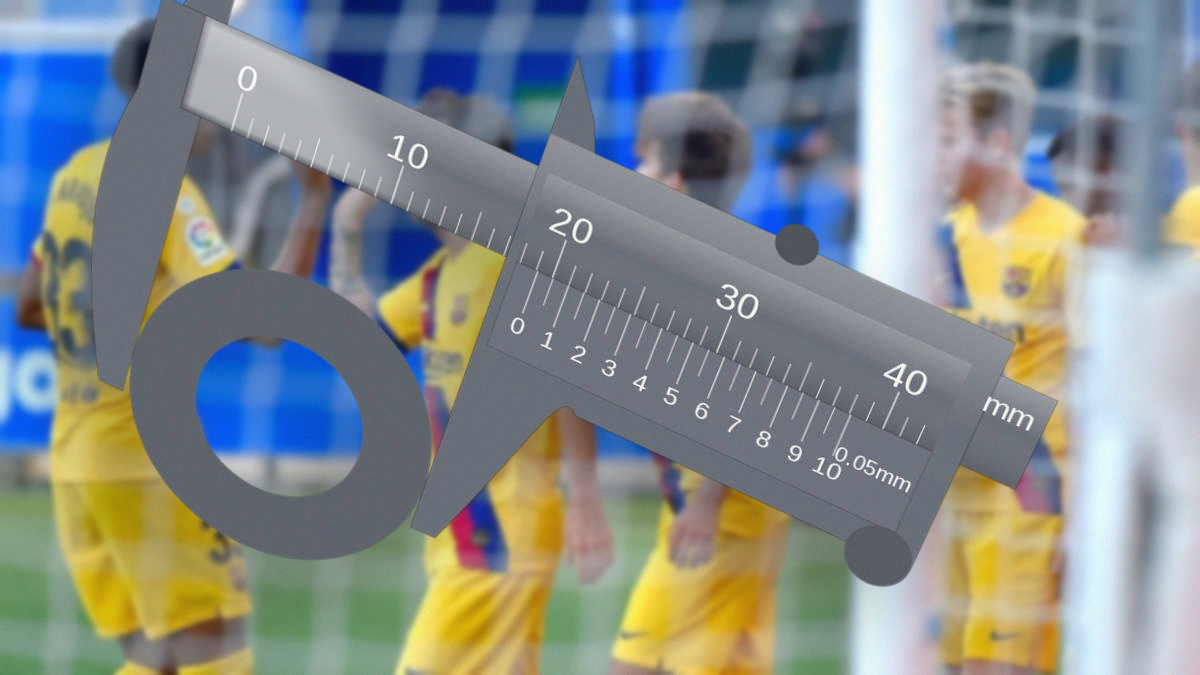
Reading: 19.1,mm
